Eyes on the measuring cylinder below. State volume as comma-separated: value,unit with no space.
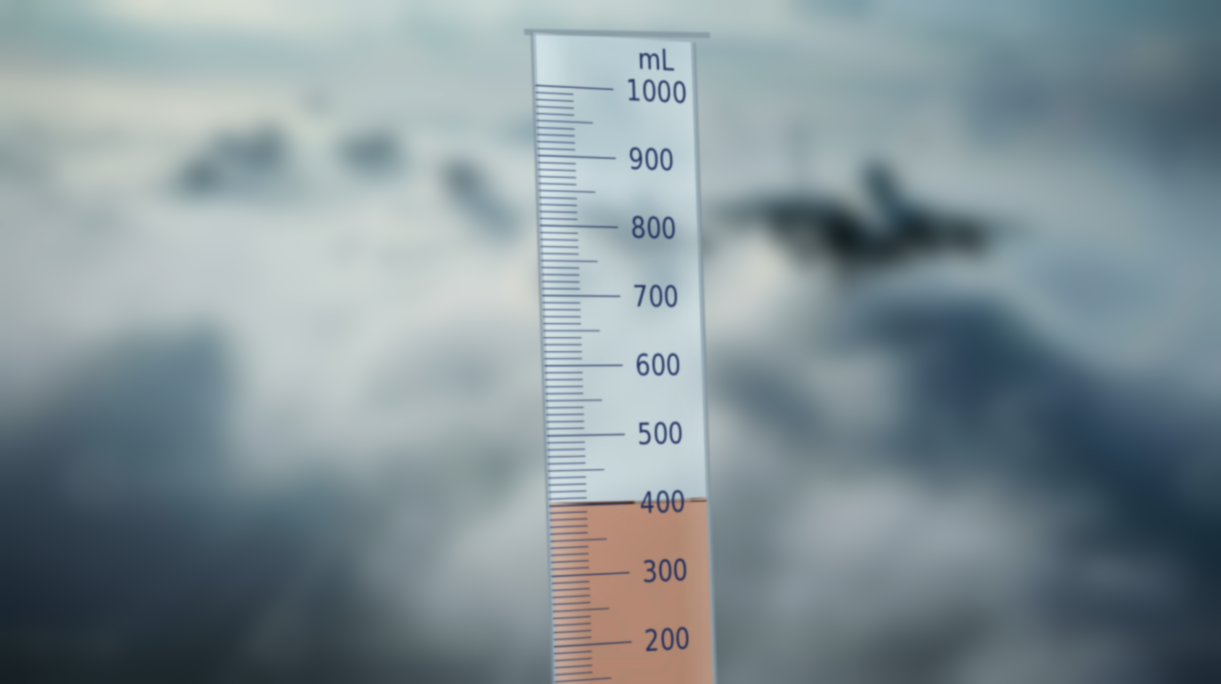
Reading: 400,mL
